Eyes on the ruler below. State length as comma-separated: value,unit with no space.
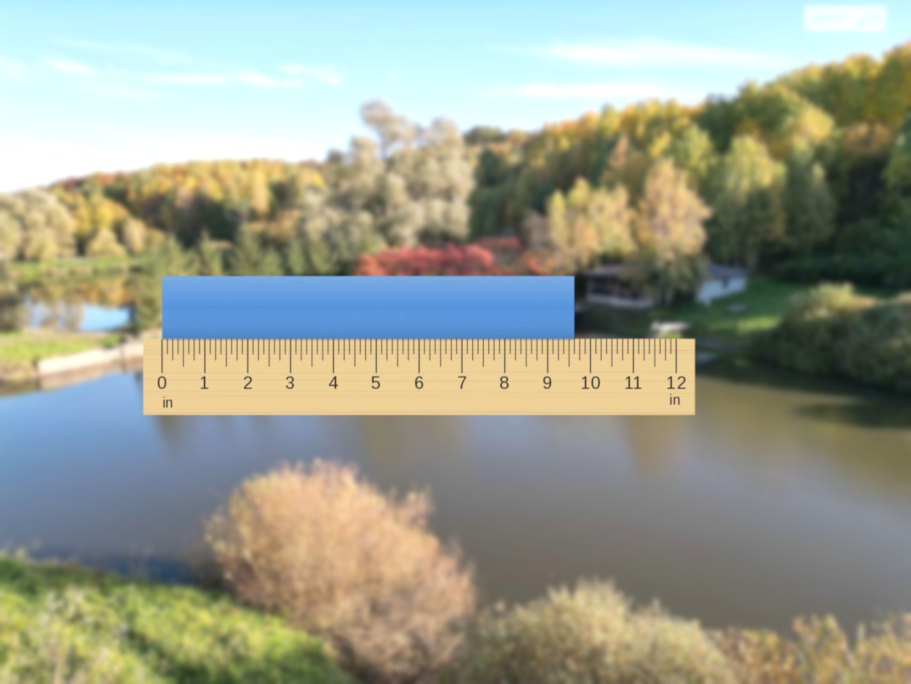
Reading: 9.625,in
